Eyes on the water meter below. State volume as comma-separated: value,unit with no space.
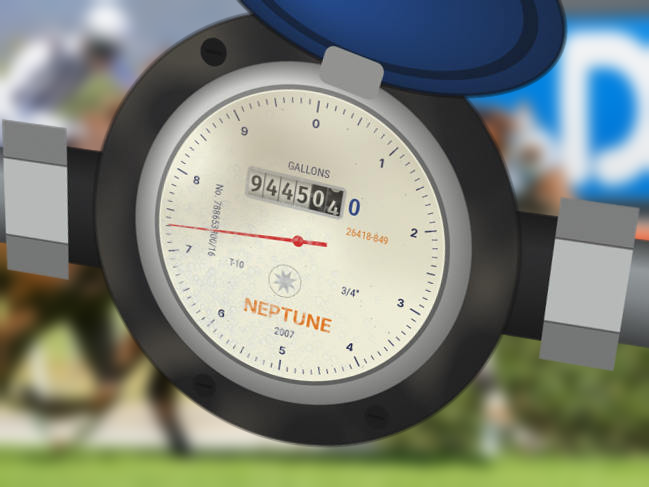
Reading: 9445037.3,gal
